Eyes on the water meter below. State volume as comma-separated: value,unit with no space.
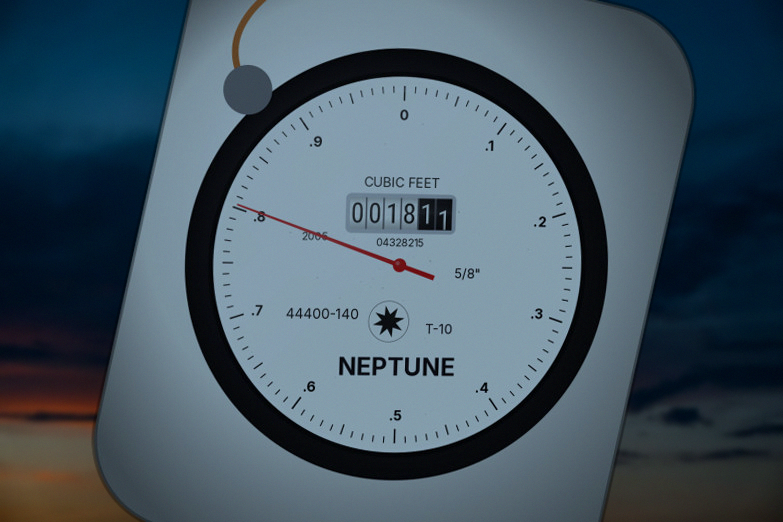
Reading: 1810.80,ft³
